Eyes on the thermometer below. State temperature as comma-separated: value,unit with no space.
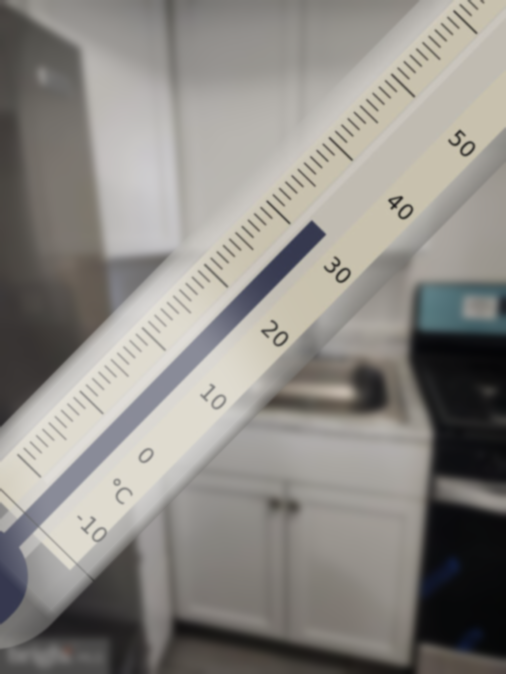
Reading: 32,°C
